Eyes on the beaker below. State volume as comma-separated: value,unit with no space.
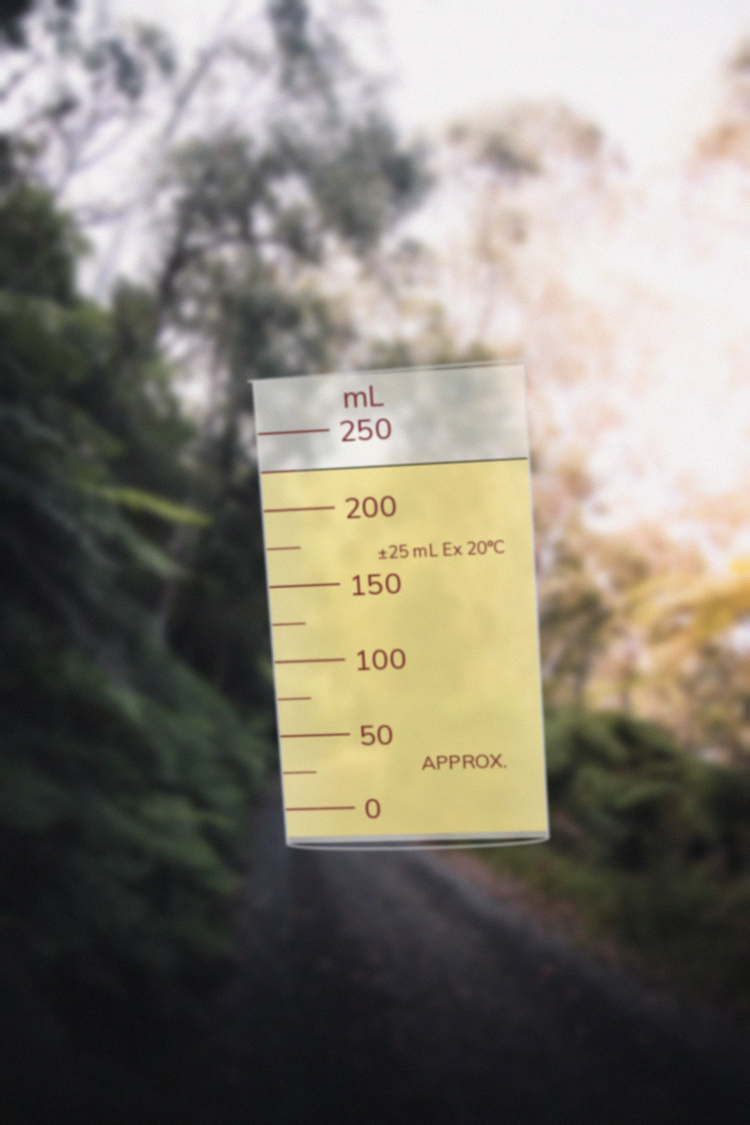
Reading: 225,mL
